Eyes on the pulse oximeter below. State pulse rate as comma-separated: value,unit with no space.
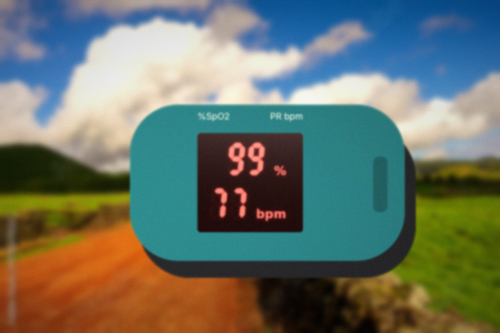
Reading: 77,bpm
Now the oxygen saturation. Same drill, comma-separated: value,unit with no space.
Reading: 99,%
